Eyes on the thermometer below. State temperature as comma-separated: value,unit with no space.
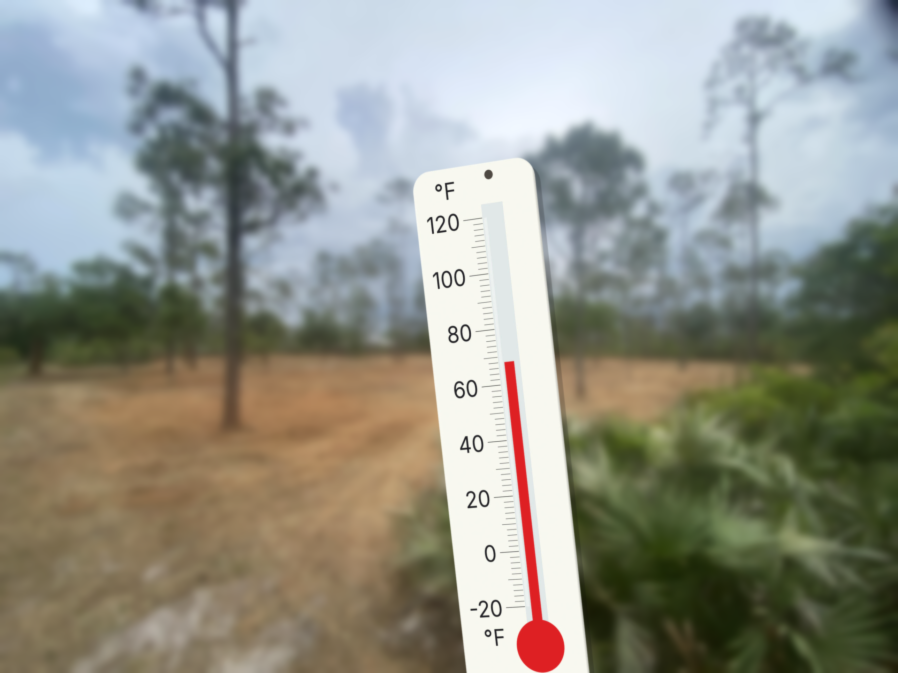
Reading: 68,°F
